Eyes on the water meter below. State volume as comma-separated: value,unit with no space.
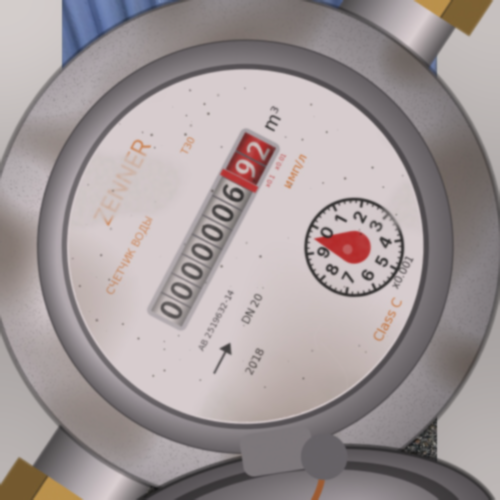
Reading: 6.919,m³
